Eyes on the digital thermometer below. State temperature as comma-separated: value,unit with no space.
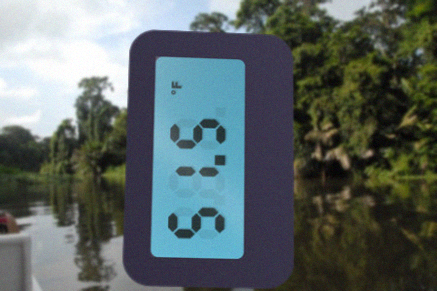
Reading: 51.5,°F
